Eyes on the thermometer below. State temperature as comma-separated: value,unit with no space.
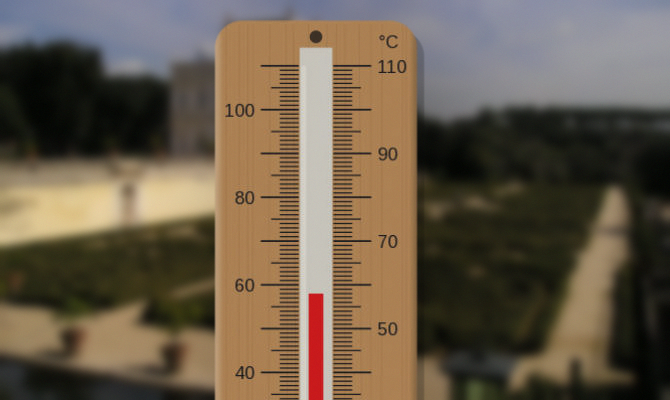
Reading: 58,°C
